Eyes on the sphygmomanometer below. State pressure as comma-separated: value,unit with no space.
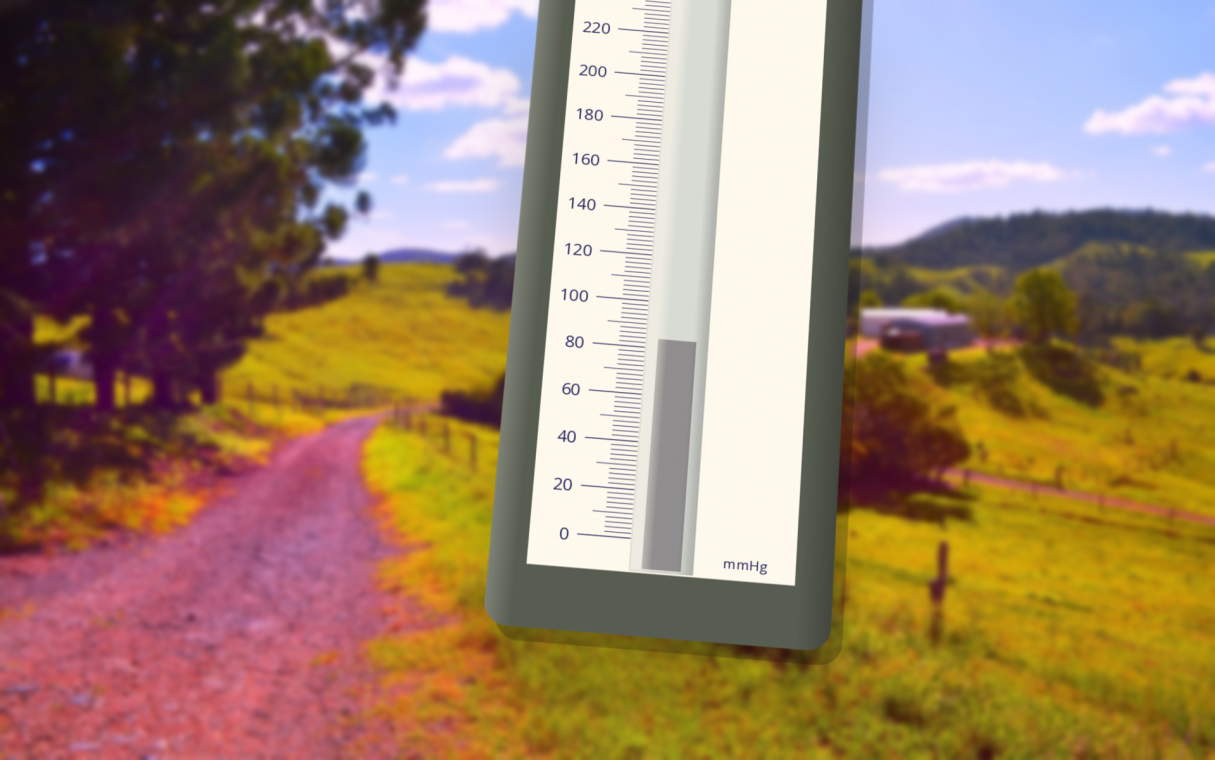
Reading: 84,mmHg
